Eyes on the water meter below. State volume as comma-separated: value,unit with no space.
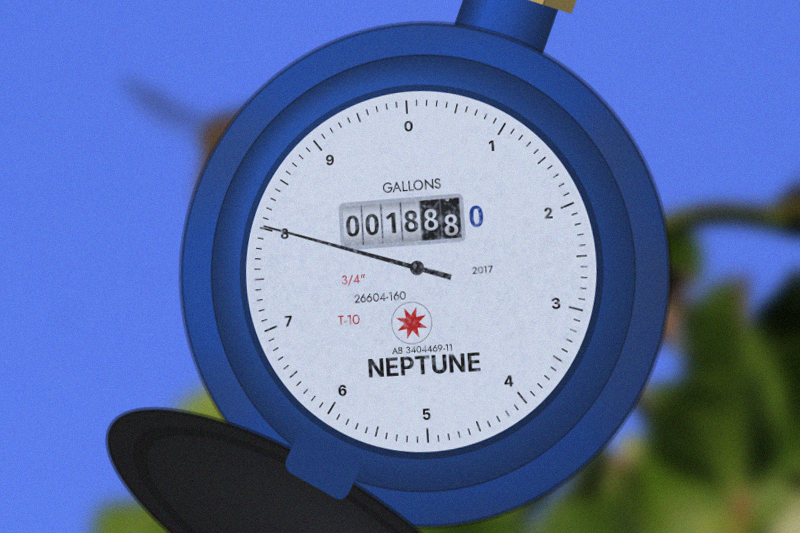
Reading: 18878.0,gal
